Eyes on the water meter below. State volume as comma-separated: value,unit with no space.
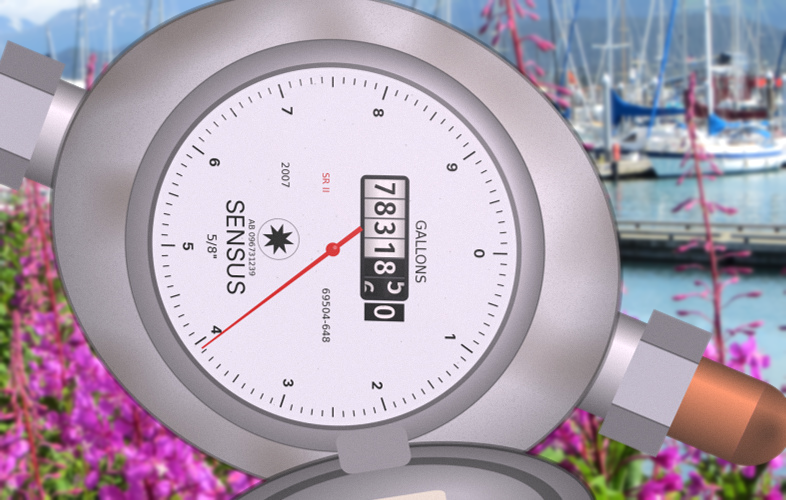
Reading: 7831853.9,gal
